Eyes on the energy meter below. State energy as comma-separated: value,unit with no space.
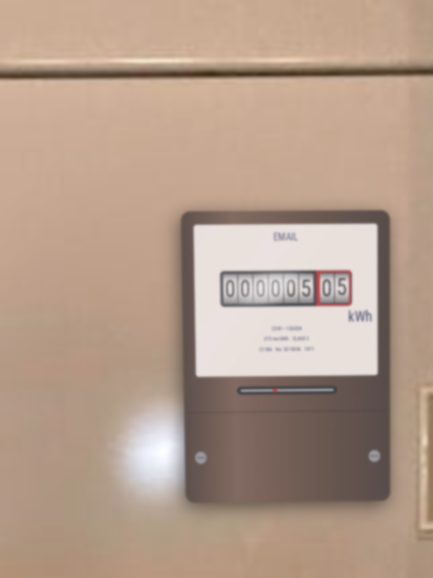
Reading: 5.05,kWh
